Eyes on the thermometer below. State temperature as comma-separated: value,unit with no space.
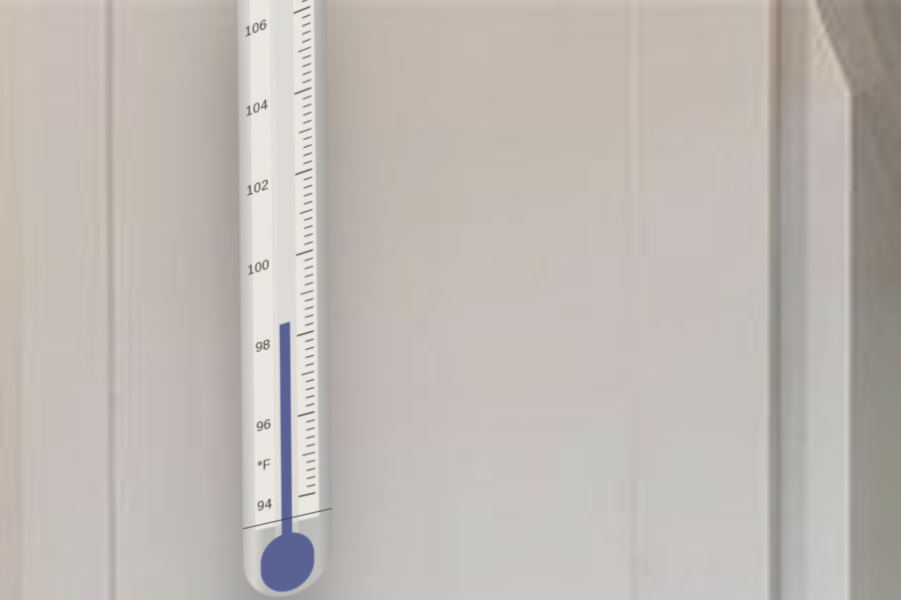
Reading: 98.4,°F
